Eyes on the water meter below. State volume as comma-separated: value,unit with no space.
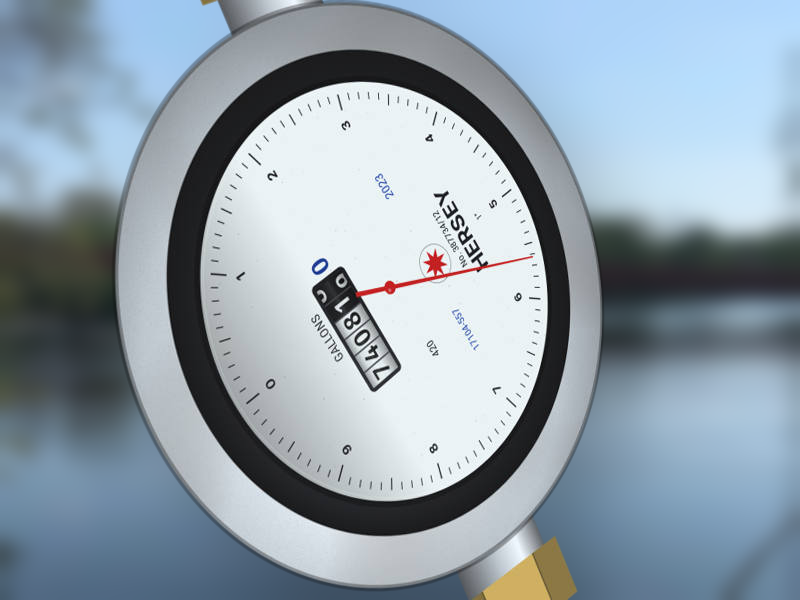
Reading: 7408185.6,gal
